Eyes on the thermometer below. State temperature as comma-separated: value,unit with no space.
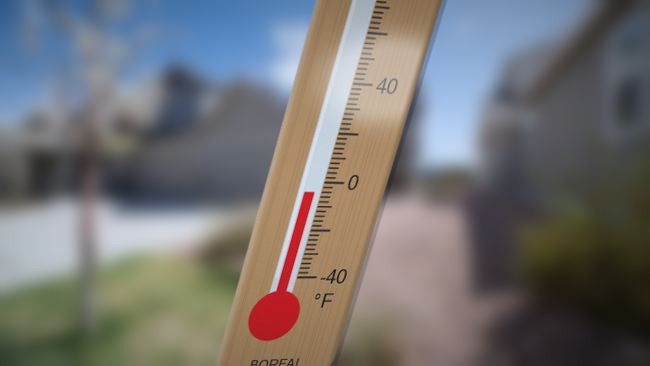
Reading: -4,°F
